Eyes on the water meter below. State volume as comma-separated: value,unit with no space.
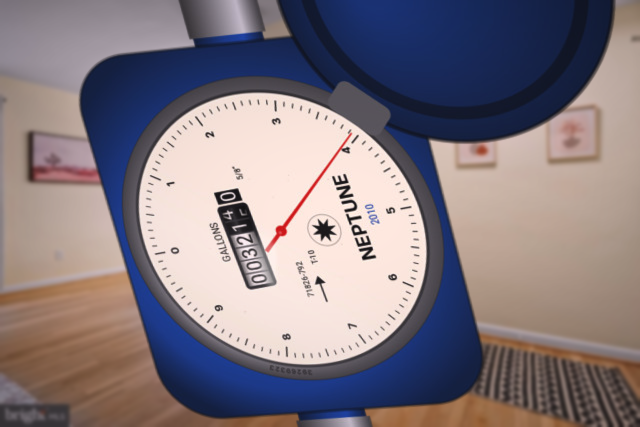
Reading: 32143.9,gal
